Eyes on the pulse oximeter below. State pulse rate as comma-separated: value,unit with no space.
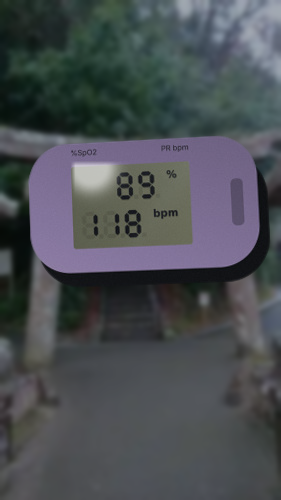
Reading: 118,bpm
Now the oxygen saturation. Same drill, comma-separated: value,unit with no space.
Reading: 89,%
